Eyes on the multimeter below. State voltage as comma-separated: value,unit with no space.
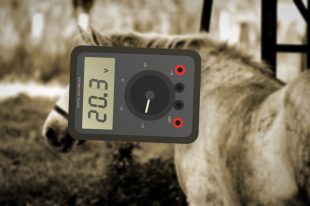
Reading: 20.3,V
